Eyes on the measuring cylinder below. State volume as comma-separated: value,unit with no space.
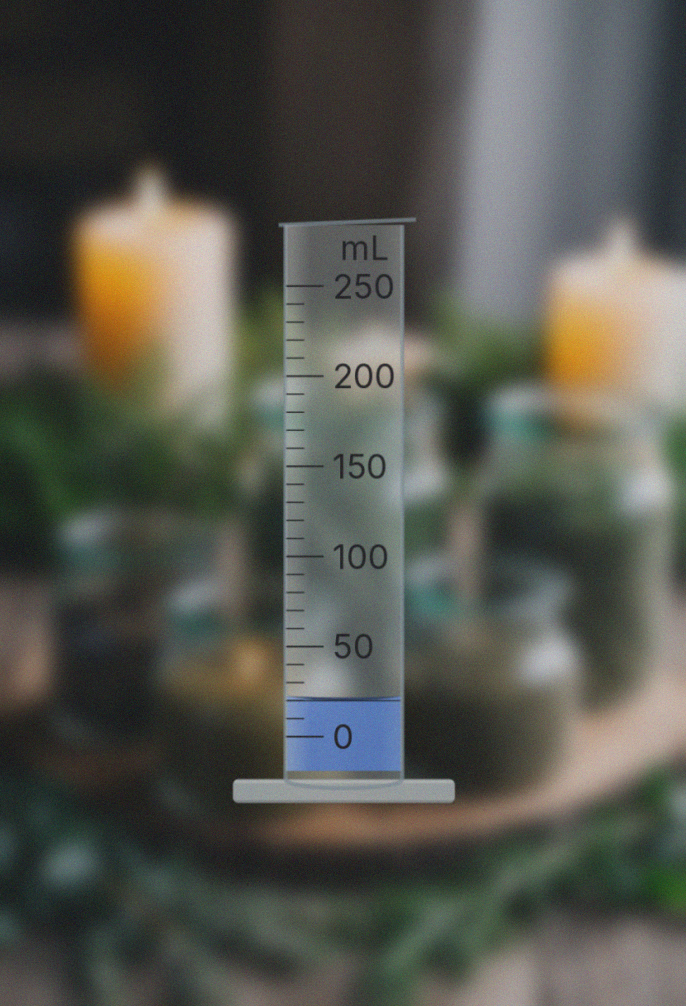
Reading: 20,mL
